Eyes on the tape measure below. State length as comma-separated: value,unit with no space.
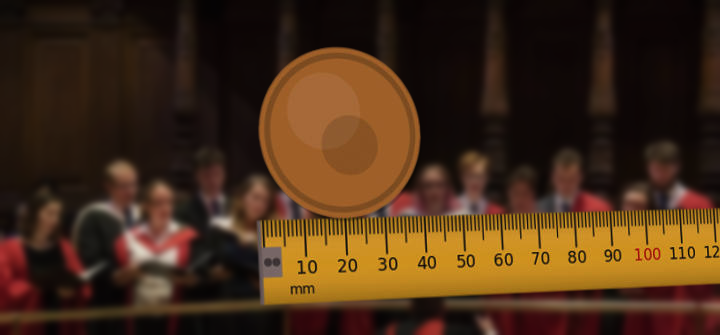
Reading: 40,mm
